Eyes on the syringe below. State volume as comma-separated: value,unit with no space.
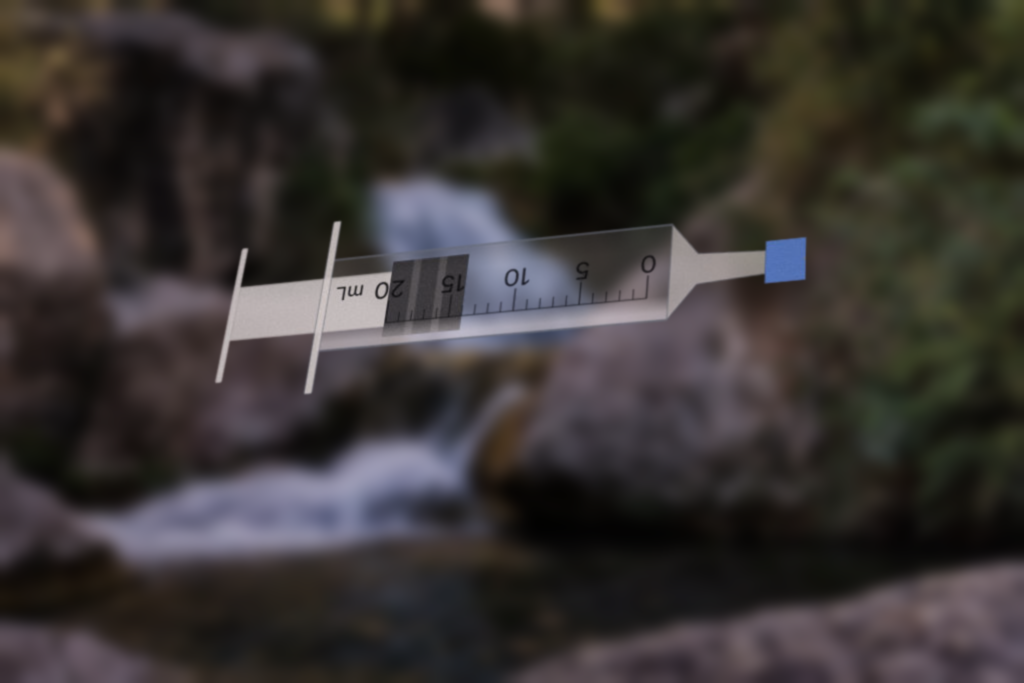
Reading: 14,mL
